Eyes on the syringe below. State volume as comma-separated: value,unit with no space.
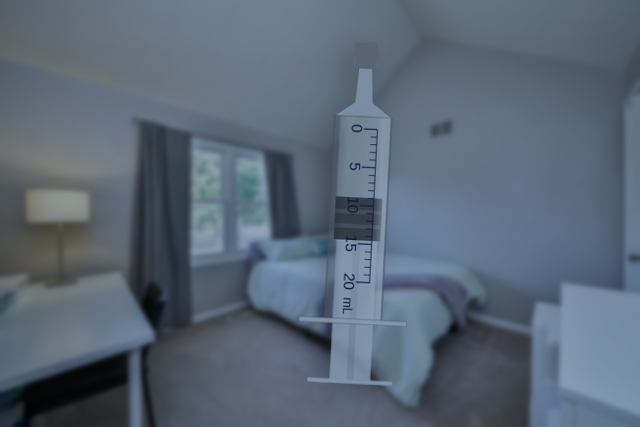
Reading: 9,mL
